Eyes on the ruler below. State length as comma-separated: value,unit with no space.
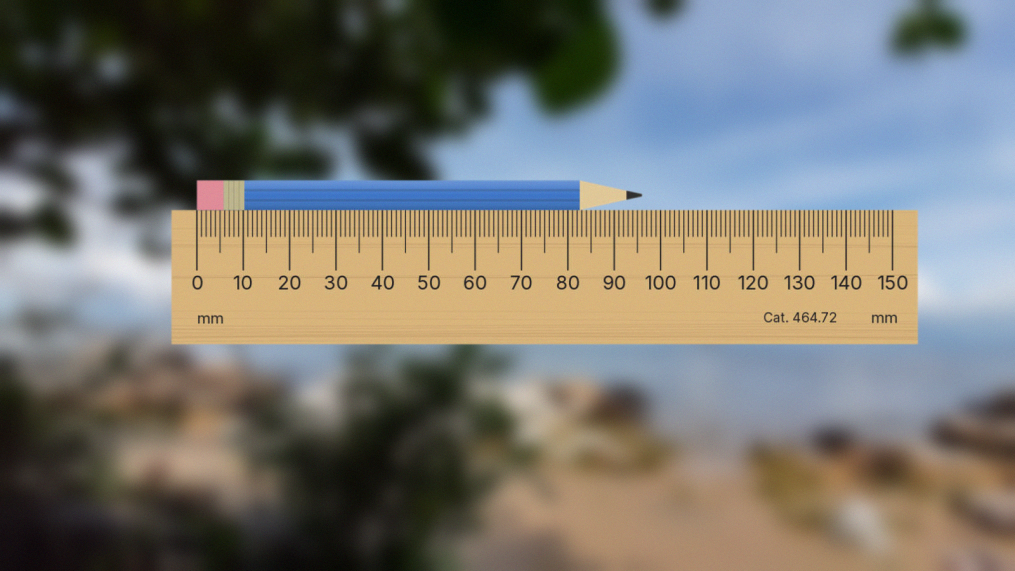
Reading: 96,mm
